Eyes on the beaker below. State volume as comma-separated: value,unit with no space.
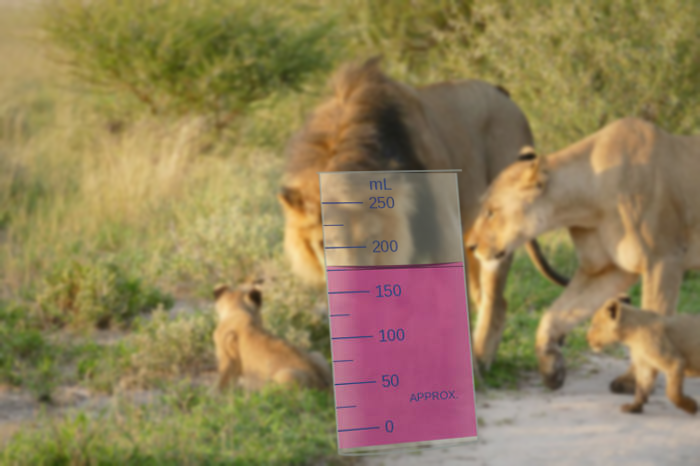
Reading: 175,mL
